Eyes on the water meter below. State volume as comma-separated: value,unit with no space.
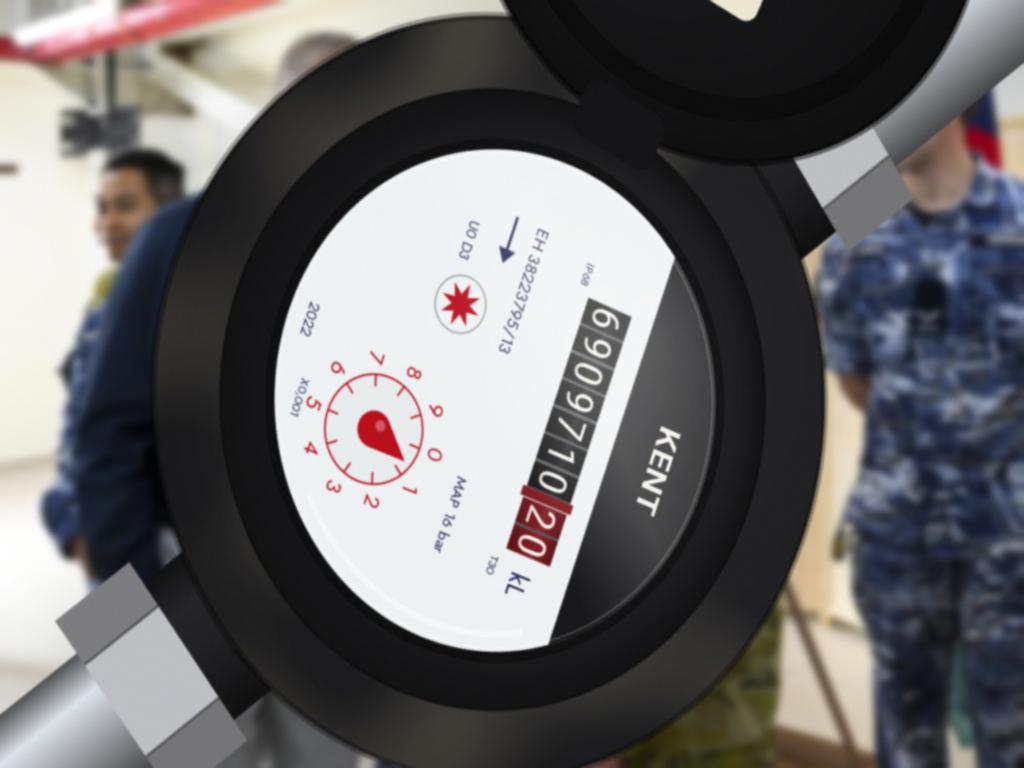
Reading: 6909710.200,kL
